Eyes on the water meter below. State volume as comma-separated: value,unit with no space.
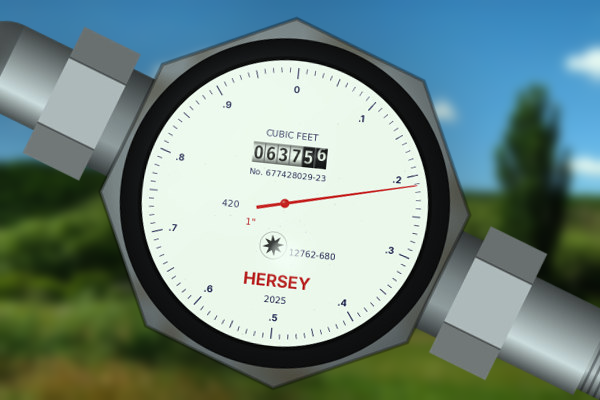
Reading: 63756.21,ft³
